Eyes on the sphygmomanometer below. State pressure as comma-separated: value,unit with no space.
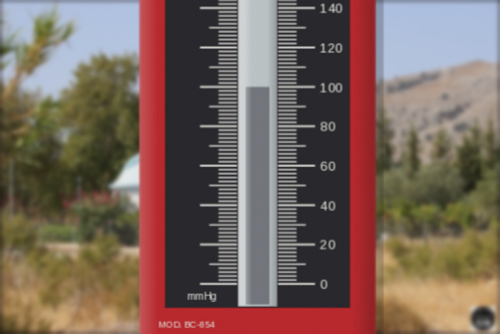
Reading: 100,mmHg
